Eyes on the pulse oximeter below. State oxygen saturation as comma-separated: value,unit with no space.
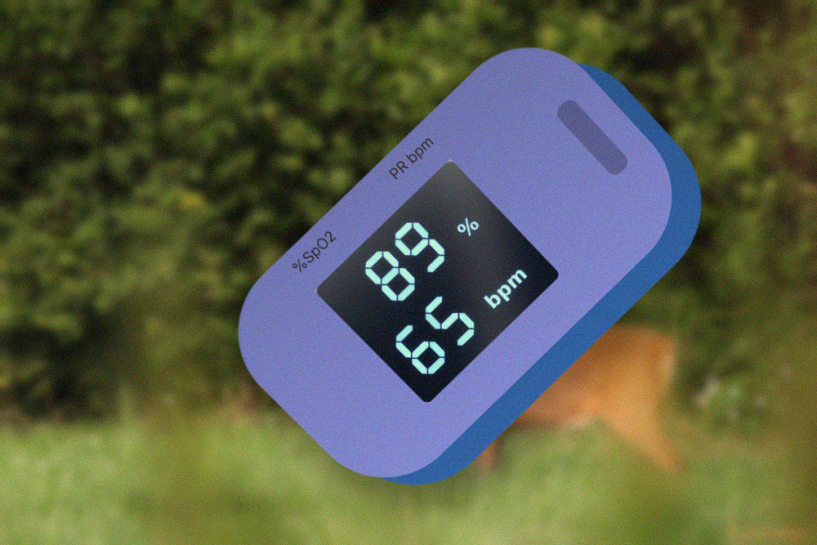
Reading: 89,%
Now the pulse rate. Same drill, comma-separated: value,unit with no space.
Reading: 65,bpm
